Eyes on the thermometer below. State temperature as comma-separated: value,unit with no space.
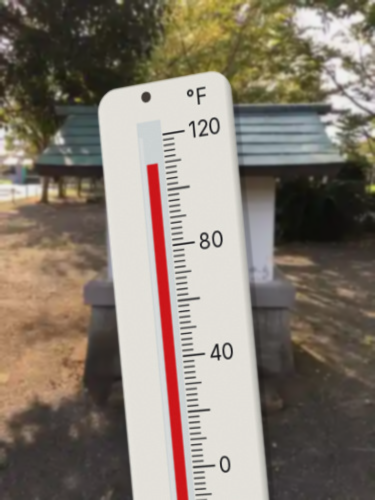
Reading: 110,°F
